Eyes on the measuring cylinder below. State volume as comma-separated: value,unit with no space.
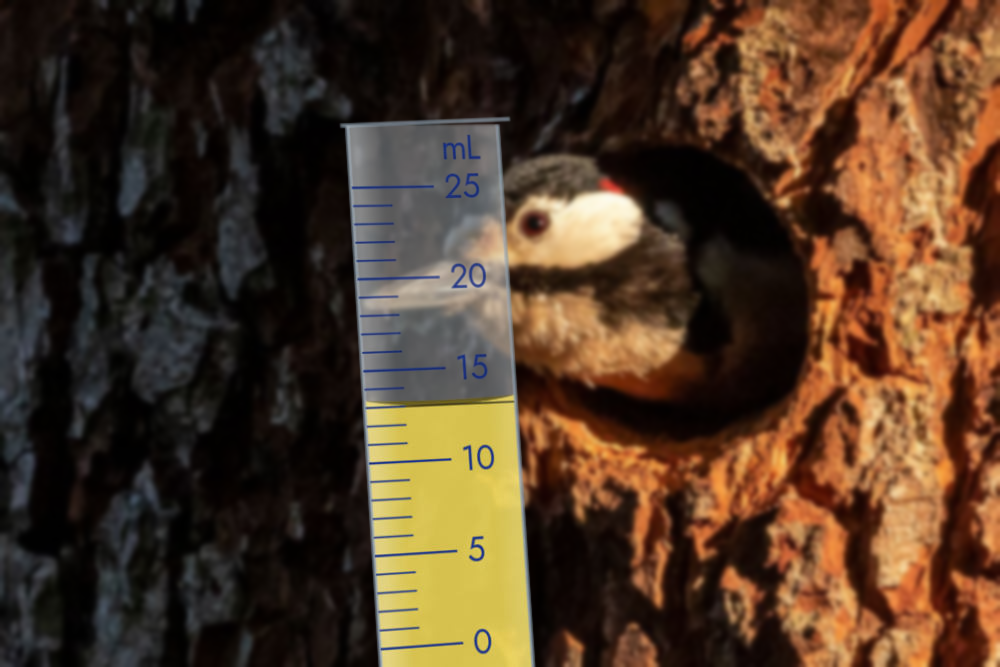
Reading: 13,mL
